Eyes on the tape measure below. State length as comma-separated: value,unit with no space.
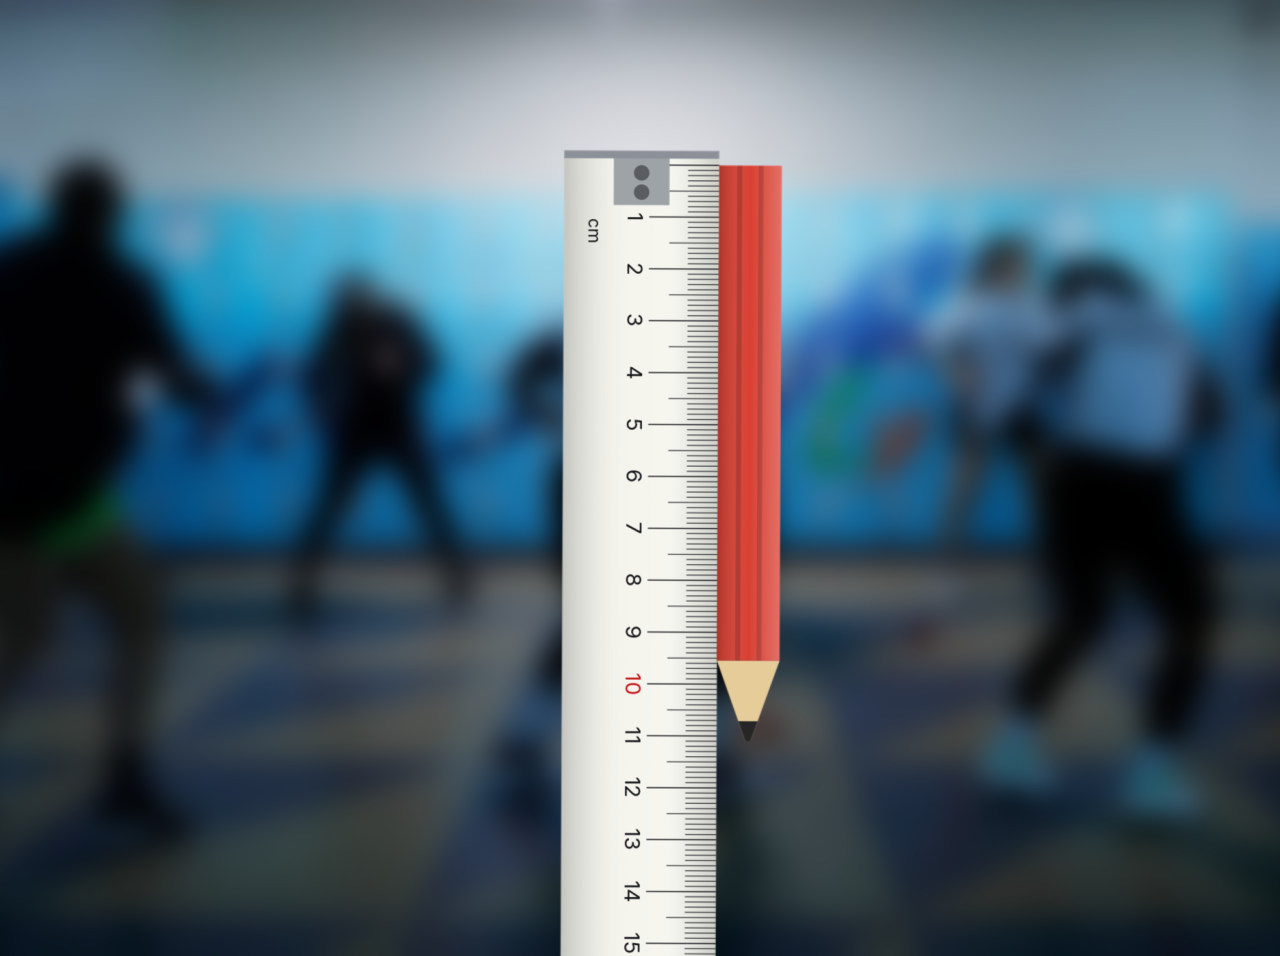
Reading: 11.1,cm
